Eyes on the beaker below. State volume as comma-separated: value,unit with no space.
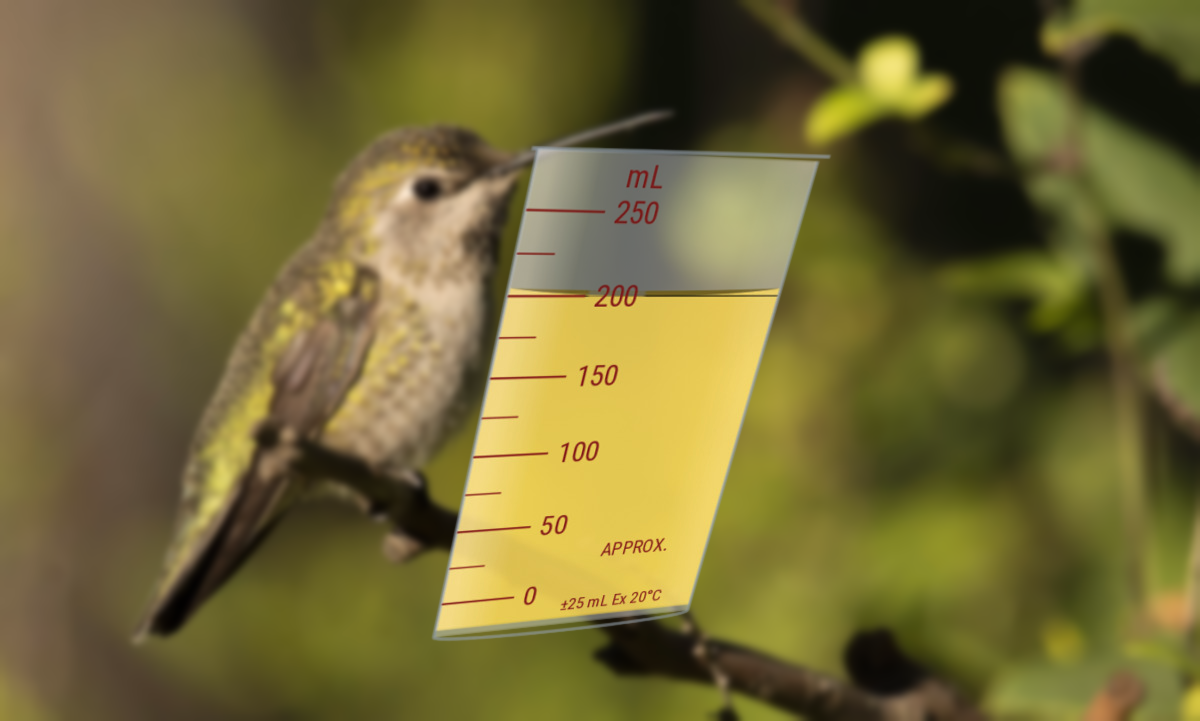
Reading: 200,mL
